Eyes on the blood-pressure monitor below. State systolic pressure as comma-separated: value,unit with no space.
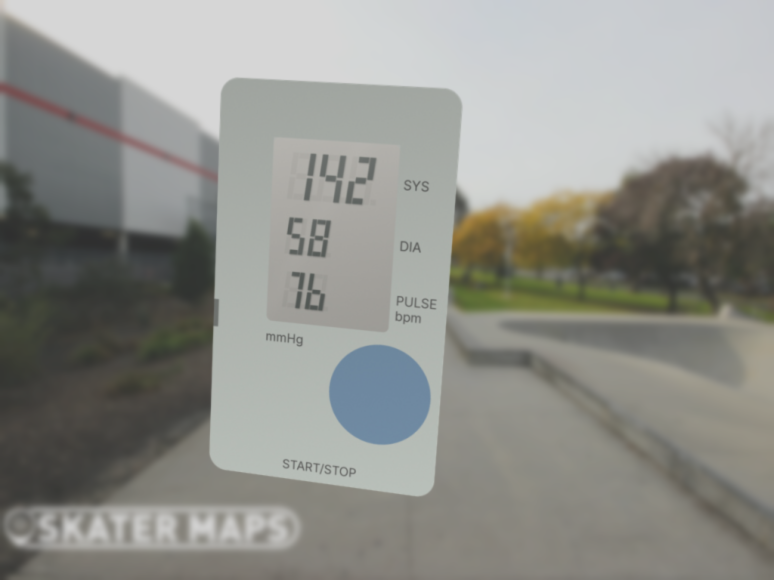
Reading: 142,mmHg
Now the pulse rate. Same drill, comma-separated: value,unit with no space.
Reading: 76,bpm
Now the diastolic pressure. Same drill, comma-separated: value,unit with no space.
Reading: 58,mmHg
